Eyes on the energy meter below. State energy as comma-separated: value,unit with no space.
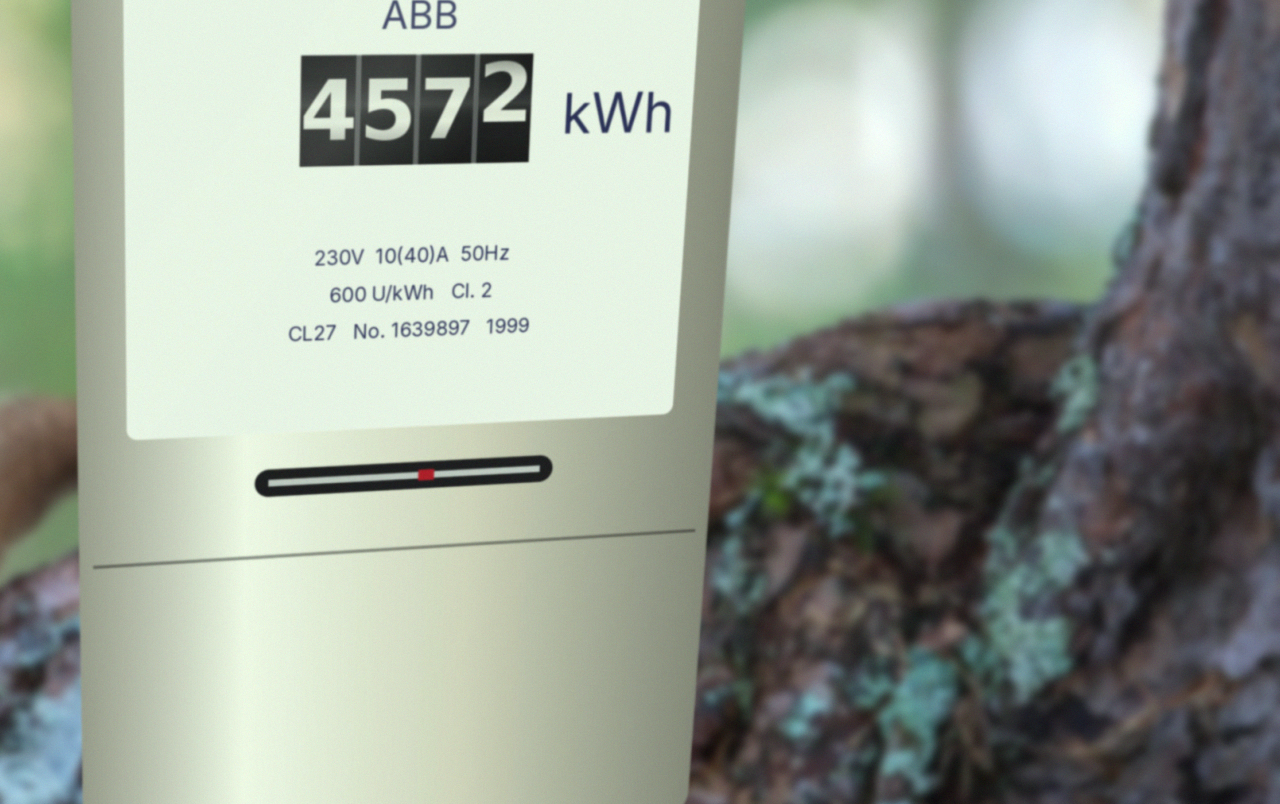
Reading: 4572,kWh
